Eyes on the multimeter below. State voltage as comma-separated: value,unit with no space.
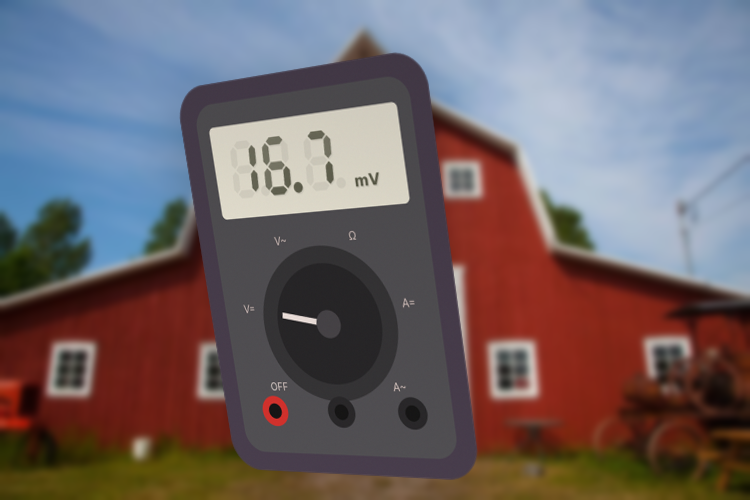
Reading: 16.7,mV
